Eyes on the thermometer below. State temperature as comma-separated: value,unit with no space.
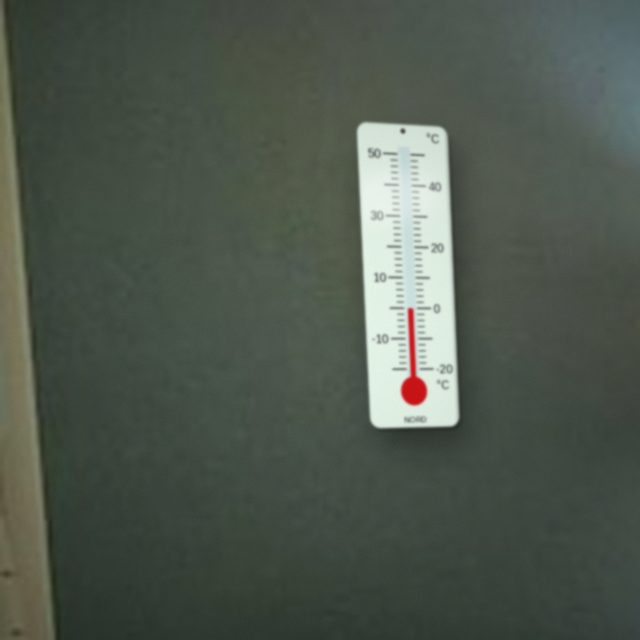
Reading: 0,°C
